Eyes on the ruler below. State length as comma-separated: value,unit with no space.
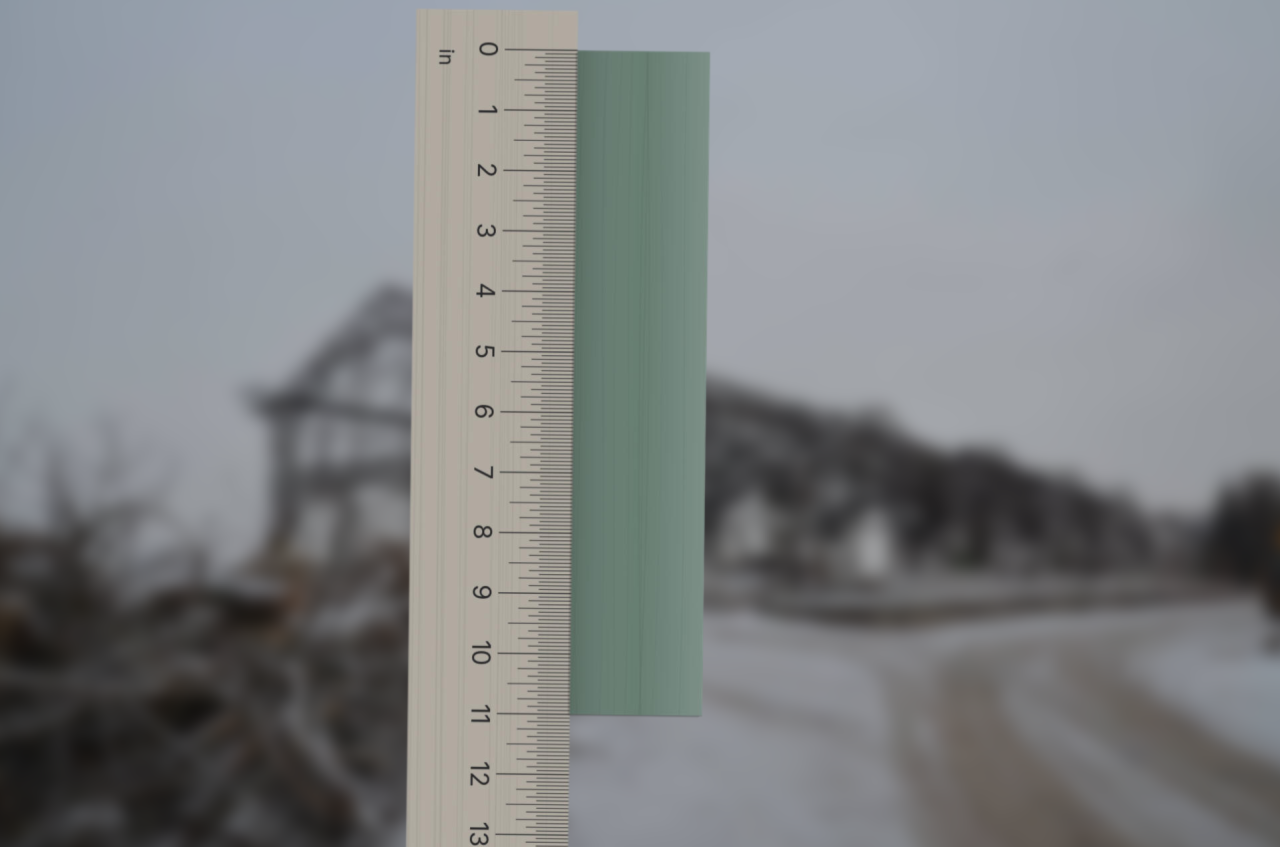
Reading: 11,in
